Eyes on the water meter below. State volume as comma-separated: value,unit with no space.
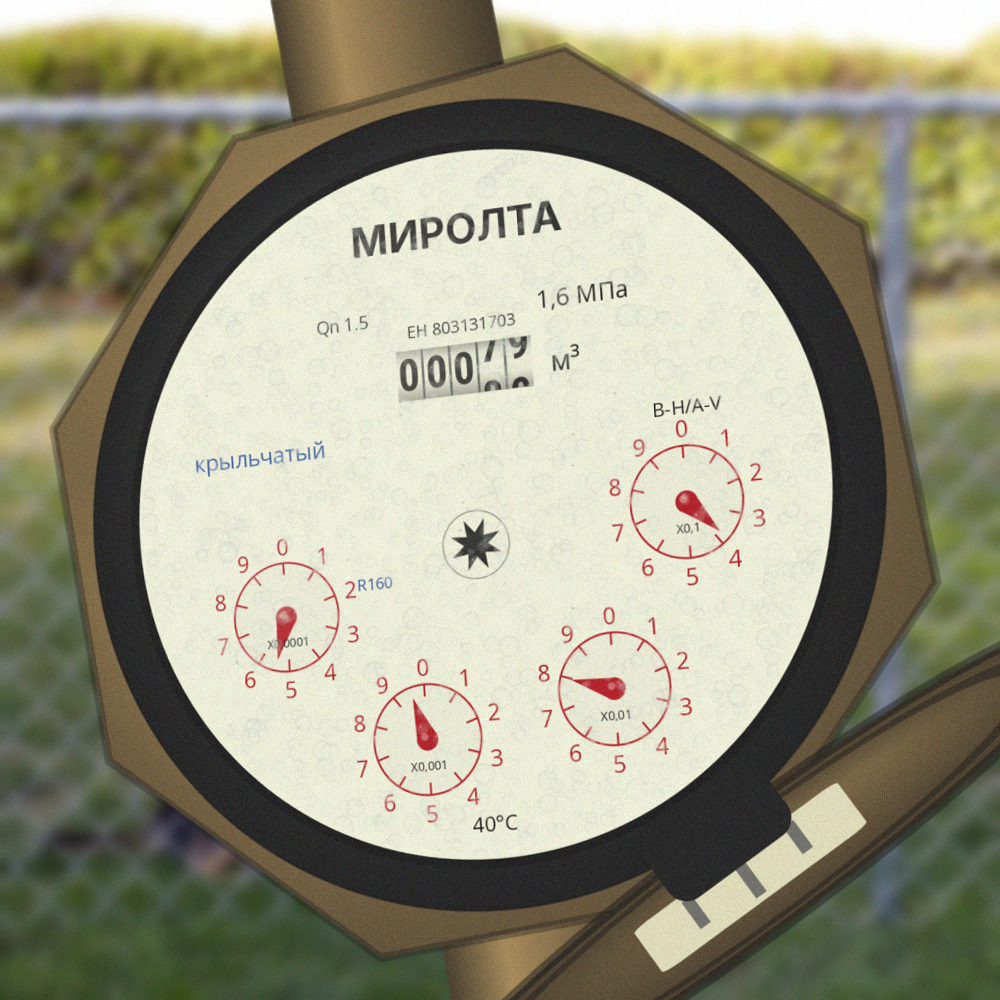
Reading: 79.3795,m³
